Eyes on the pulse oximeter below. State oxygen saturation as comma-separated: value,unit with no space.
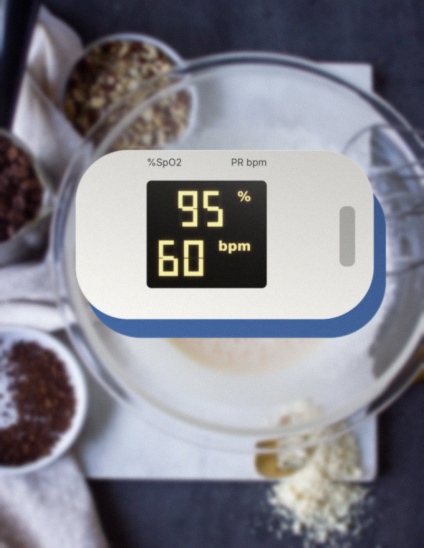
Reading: 95,%
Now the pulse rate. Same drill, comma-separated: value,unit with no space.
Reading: 60,bpm
